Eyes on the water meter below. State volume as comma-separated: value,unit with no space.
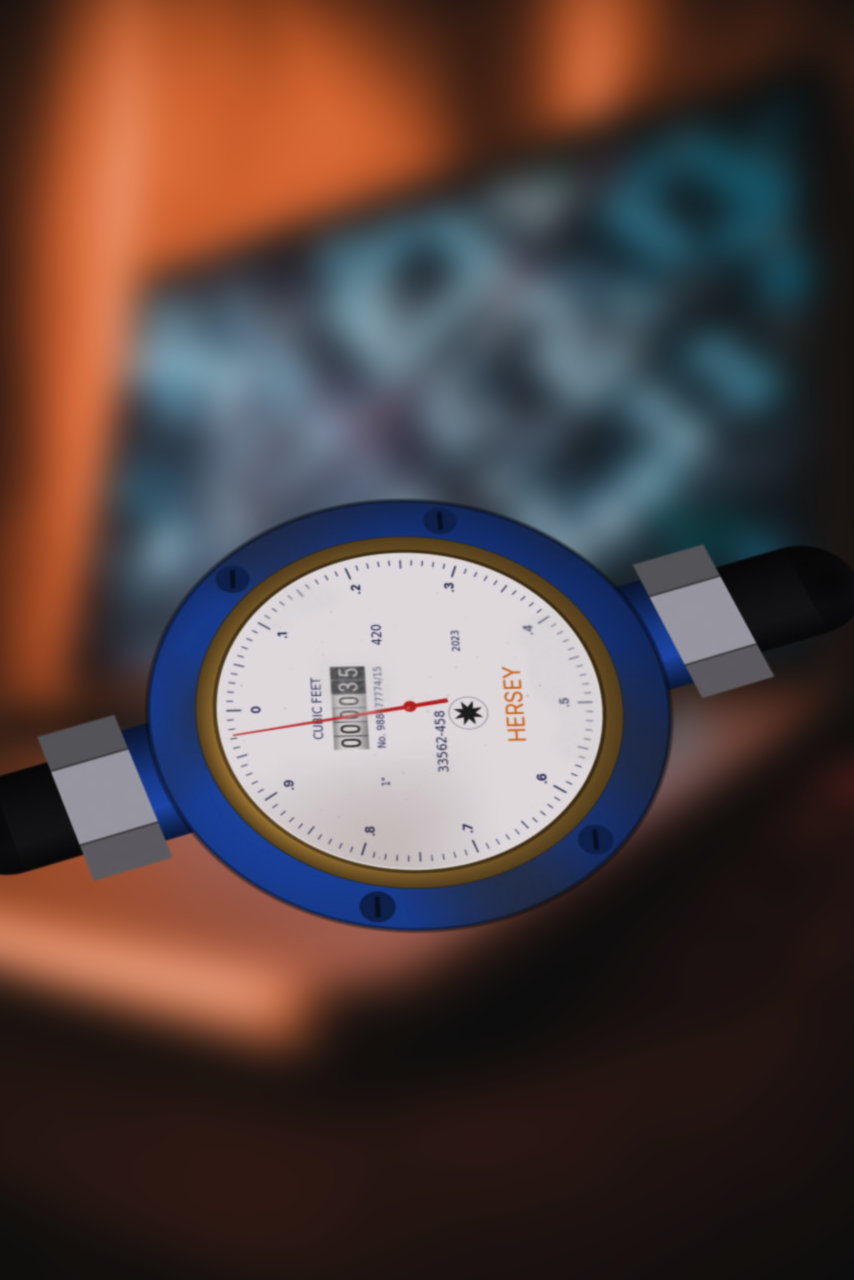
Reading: 34.97,ft³
